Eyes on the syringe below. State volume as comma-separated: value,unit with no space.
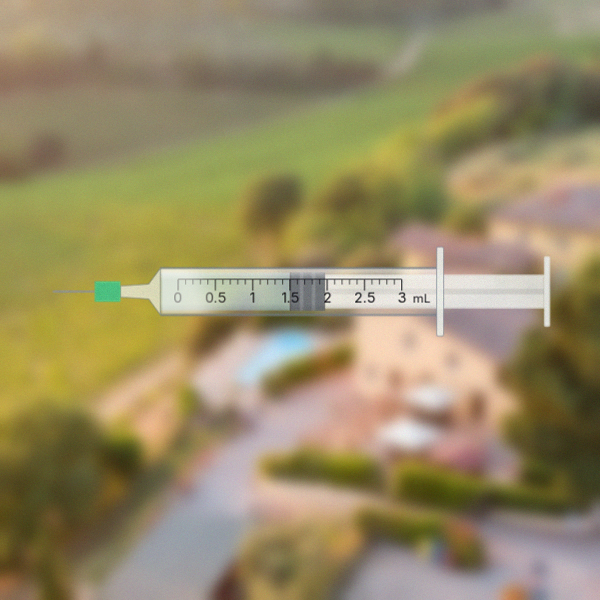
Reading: 1.5,mL
